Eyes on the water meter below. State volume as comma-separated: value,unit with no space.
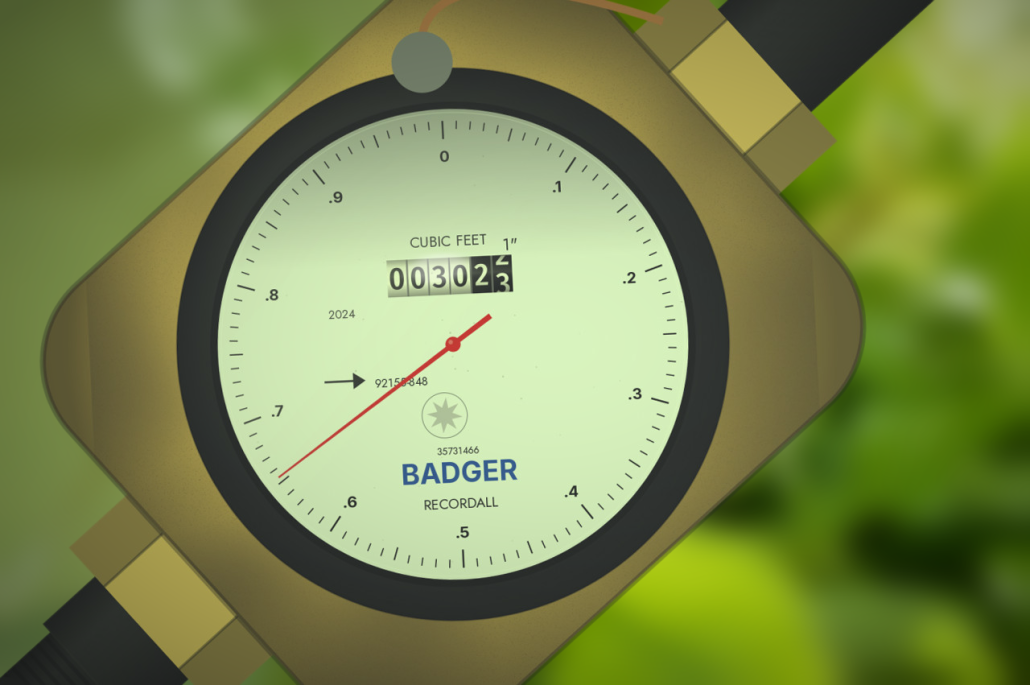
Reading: 3022.65,ft³
